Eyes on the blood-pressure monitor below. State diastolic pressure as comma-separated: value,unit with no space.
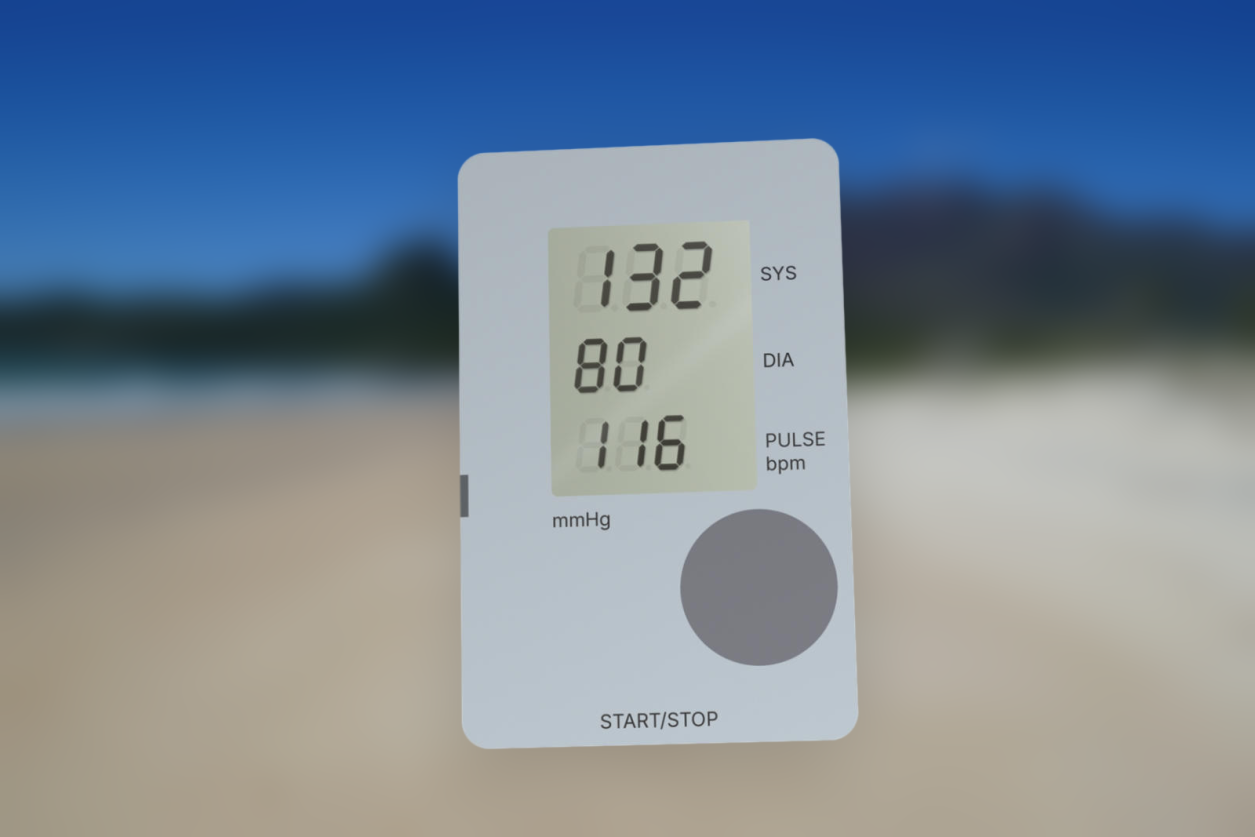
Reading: 80,mmHg
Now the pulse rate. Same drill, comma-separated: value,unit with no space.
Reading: 116,bpm
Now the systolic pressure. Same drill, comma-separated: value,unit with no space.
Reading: 132,mmHg
